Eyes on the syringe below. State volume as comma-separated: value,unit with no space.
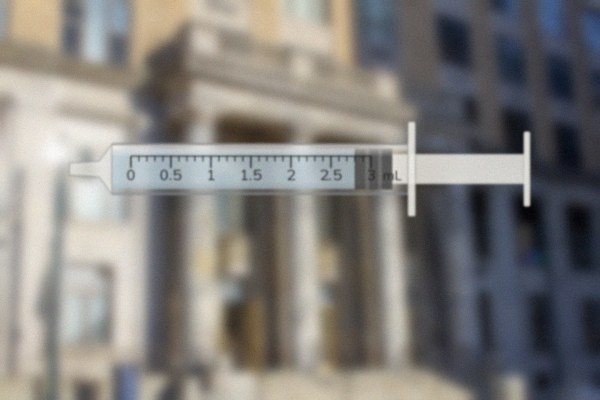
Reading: 2.8,mL
